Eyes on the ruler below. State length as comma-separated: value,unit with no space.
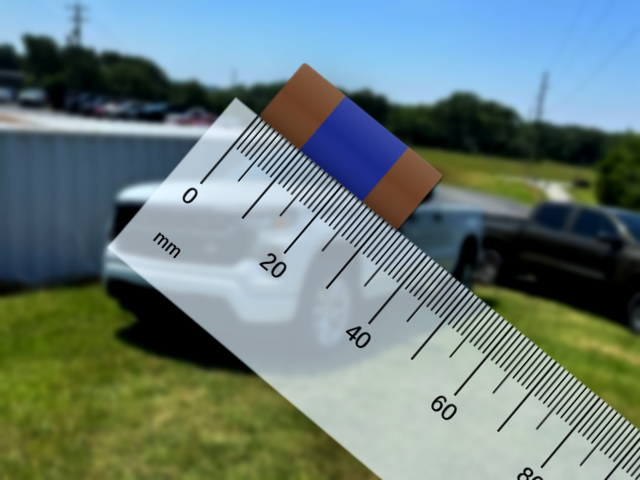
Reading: 33,mm
